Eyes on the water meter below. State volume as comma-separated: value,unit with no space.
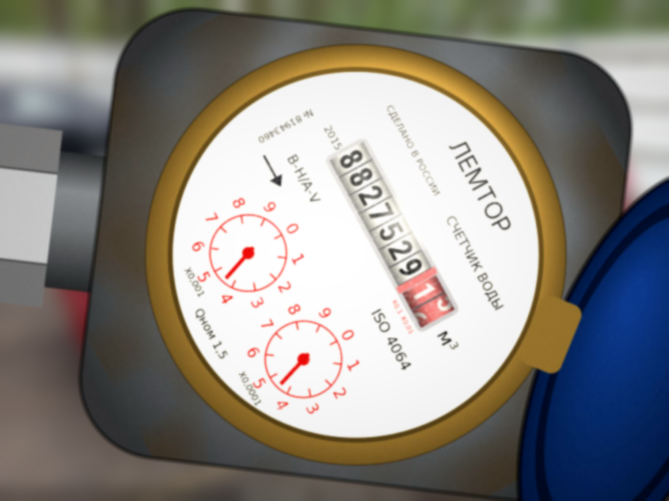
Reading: 8827529.1544,m³
